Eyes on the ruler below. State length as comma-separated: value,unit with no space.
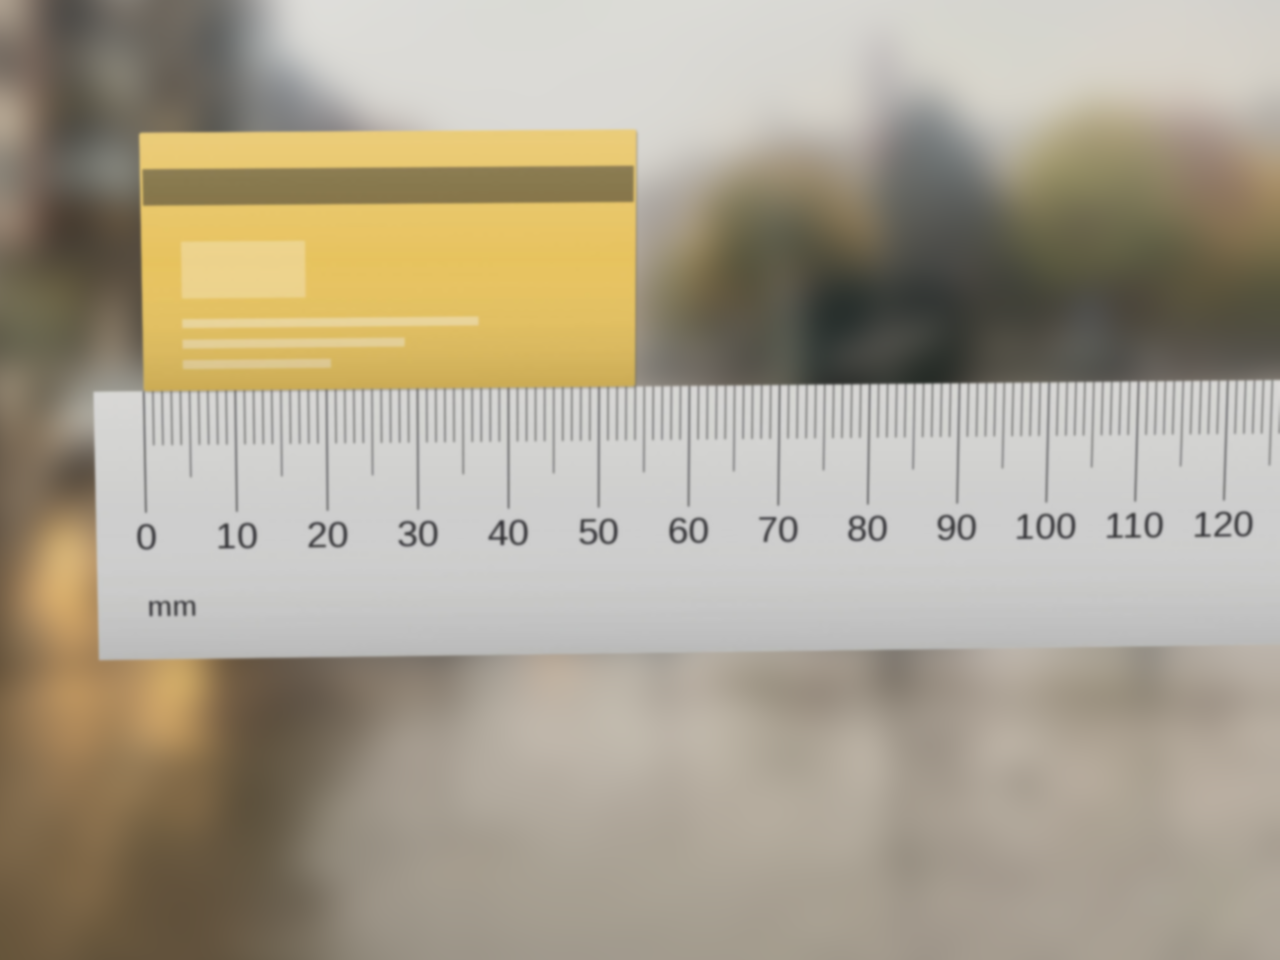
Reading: 54,mm
